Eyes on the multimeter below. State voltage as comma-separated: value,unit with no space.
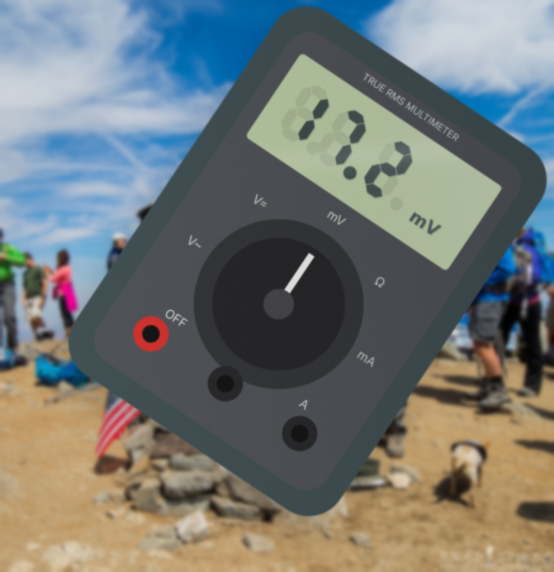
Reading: 17.2,mV
